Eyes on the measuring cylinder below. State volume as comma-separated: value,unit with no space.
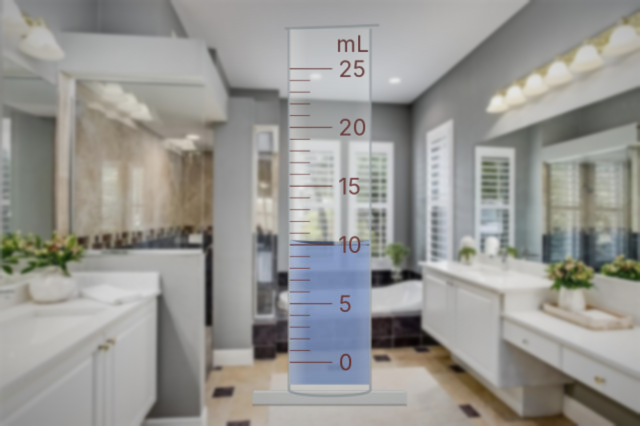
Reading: 10,mL
